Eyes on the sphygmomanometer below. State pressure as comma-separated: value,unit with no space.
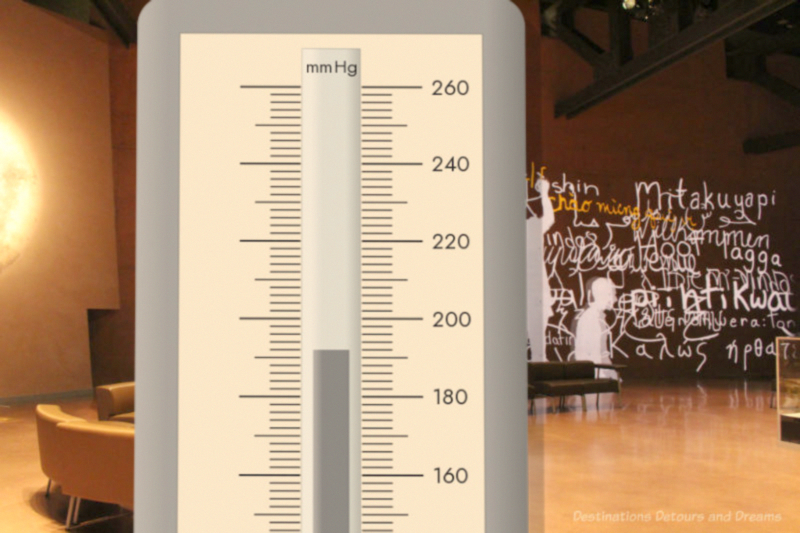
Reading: 192,mmHg
